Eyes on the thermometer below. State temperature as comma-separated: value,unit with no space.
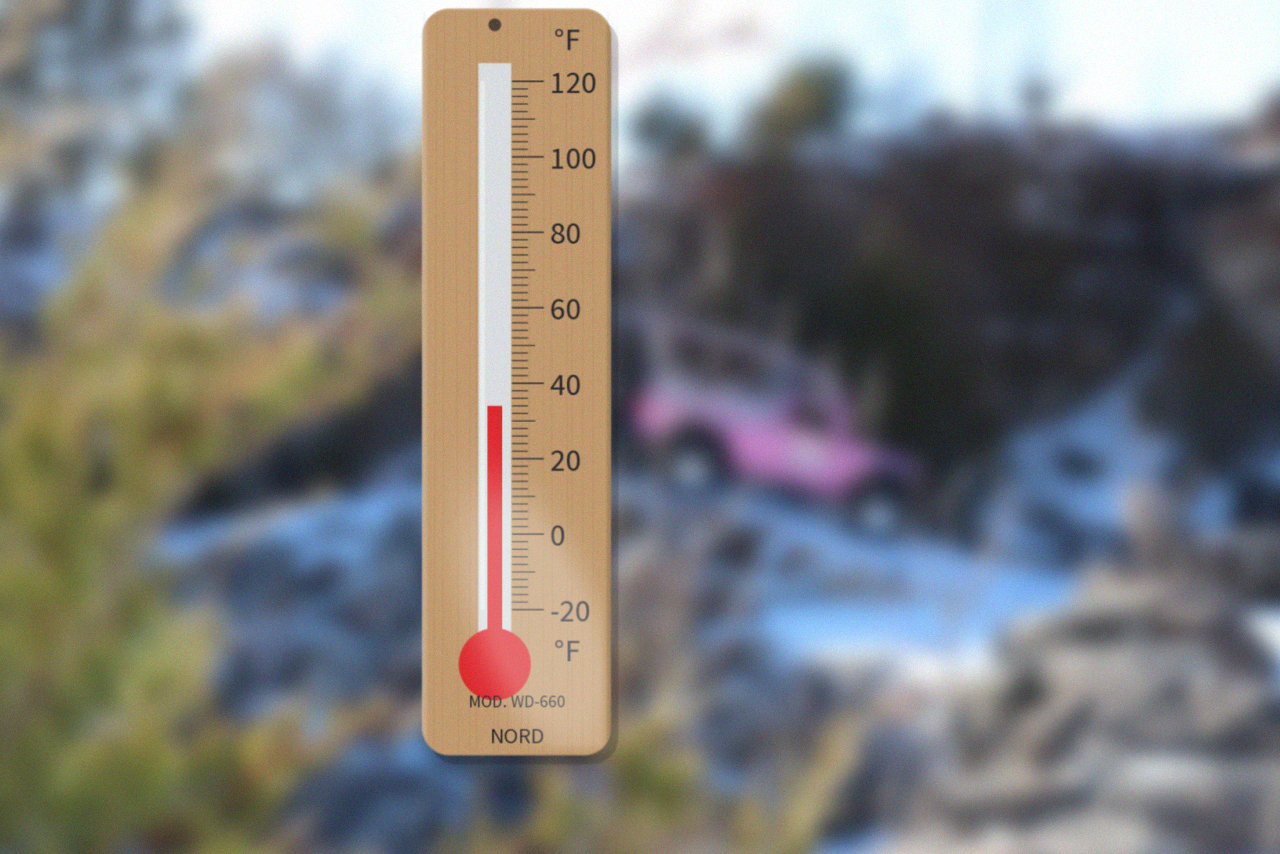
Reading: 34,°F
